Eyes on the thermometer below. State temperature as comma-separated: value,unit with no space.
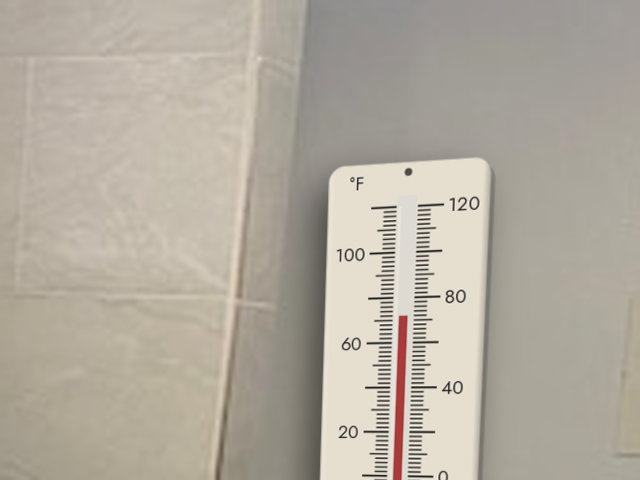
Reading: 72,°F
